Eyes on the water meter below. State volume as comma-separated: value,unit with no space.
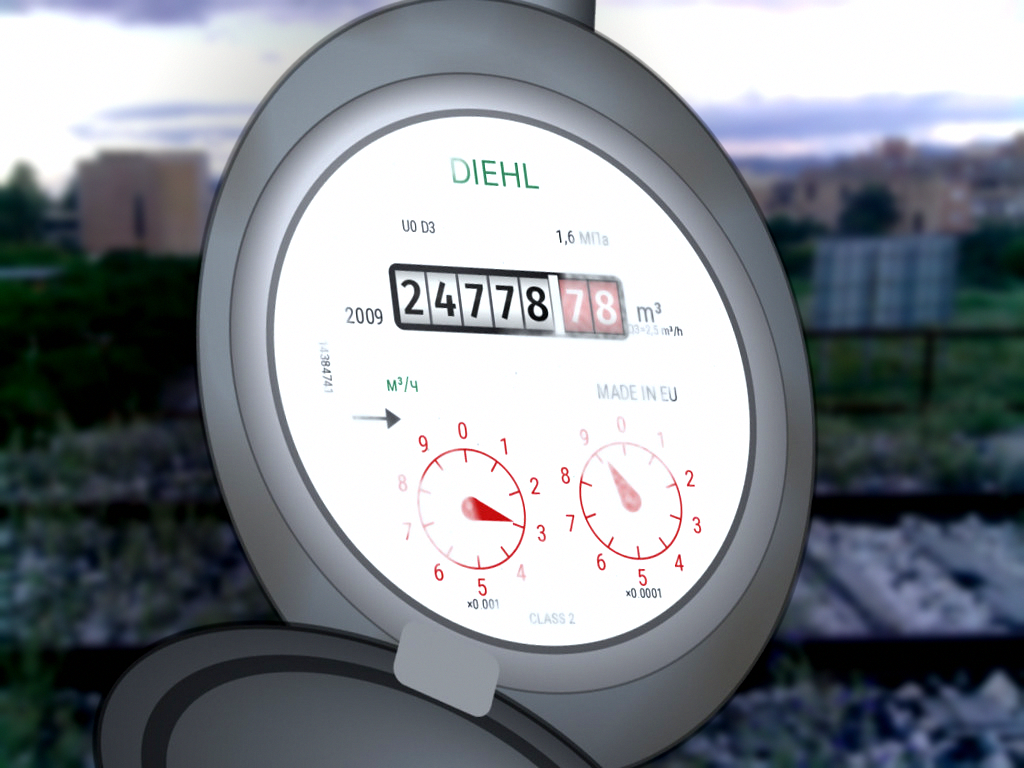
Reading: 24778.7829,m³
